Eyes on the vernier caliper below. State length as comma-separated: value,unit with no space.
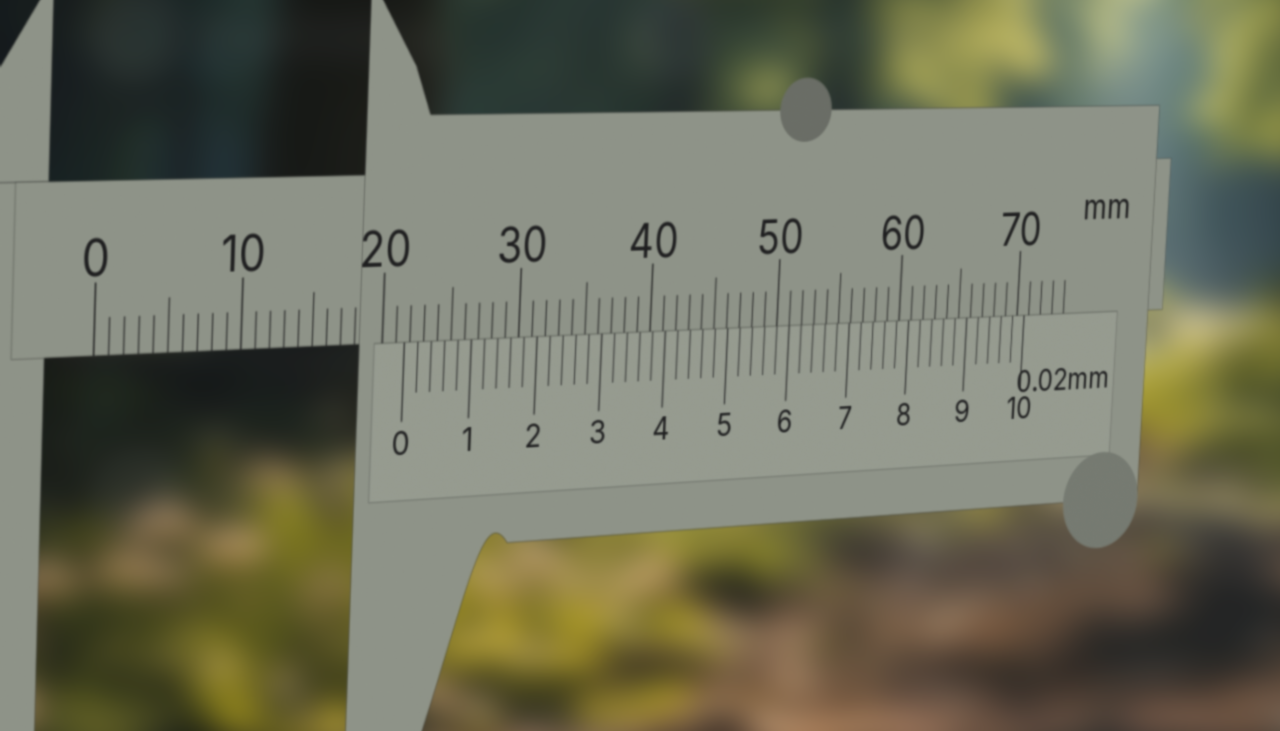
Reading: 21.6,mm
